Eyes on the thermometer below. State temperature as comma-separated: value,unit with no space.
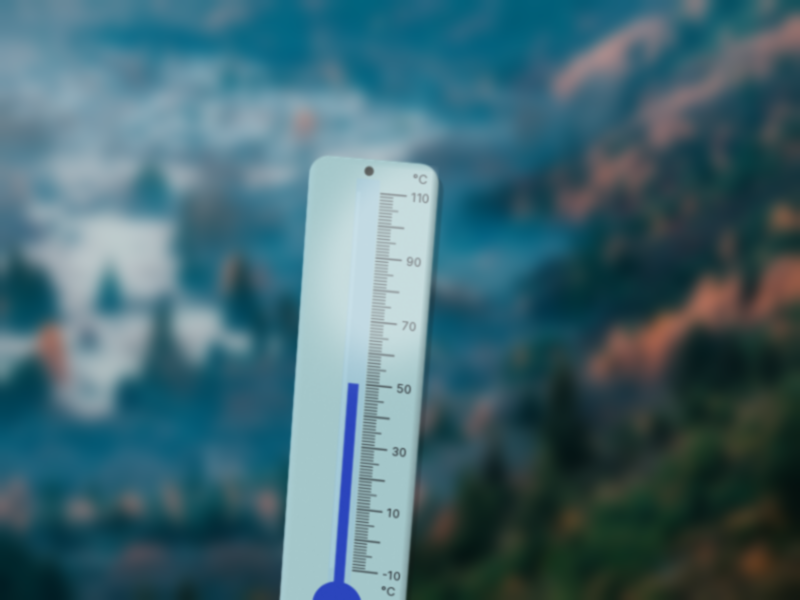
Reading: 50,°C
